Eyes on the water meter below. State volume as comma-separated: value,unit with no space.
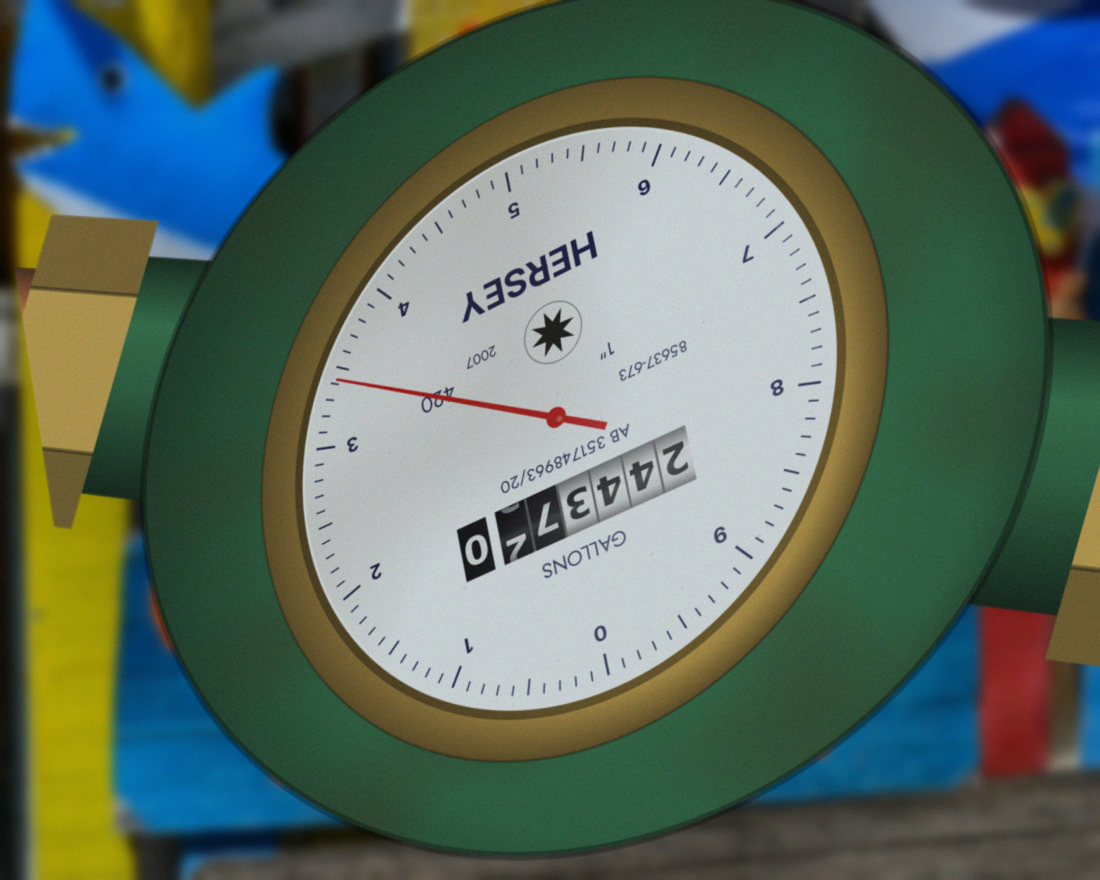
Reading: 2443723.4,gal
